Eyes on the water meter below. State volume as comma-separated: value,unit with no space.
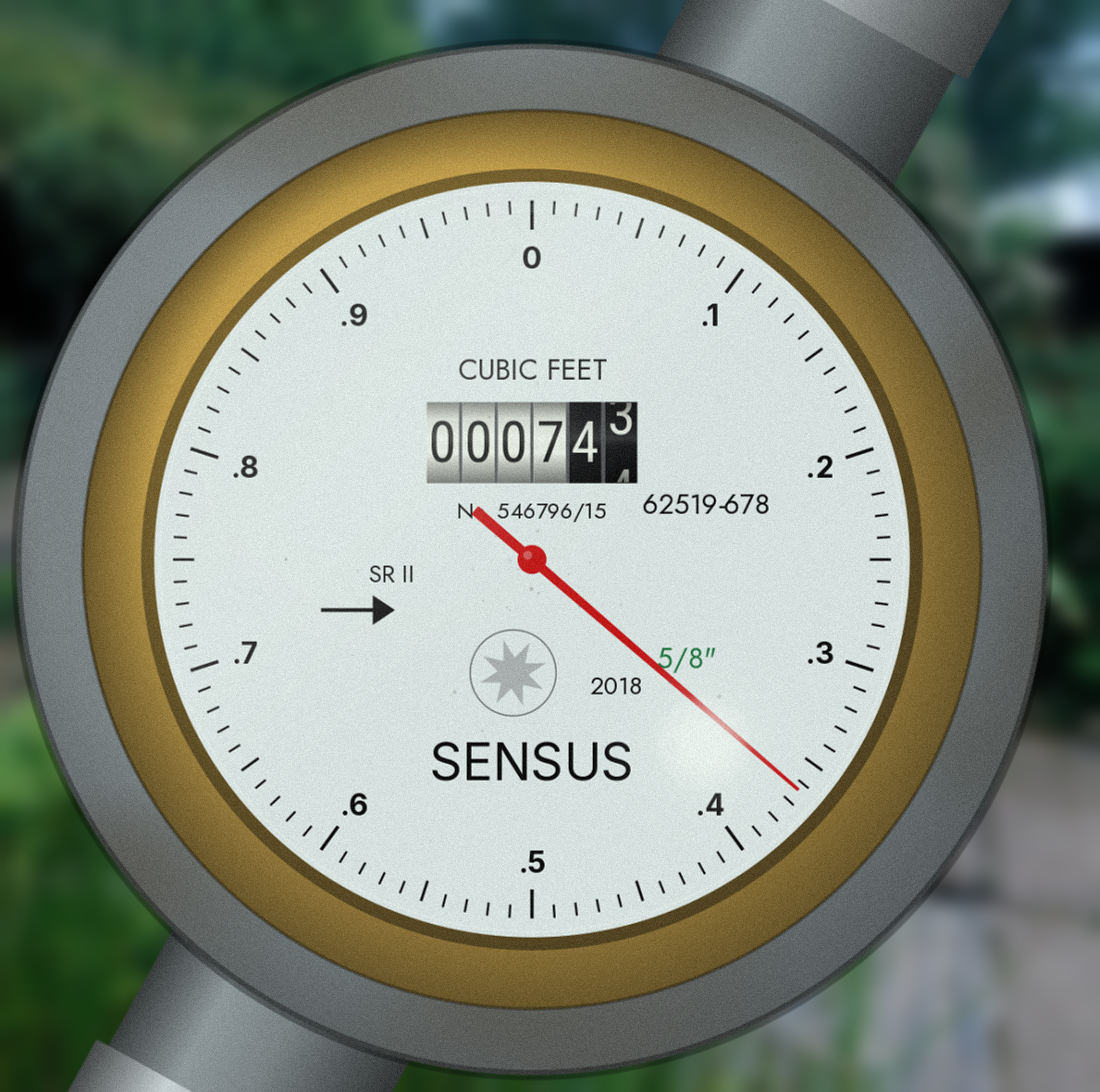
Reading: 743.36,ft³
